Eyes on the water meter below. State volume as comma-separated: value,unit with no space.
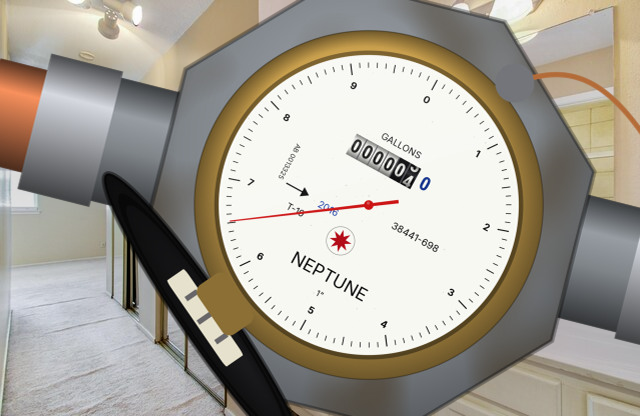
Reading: 36.5,gal
